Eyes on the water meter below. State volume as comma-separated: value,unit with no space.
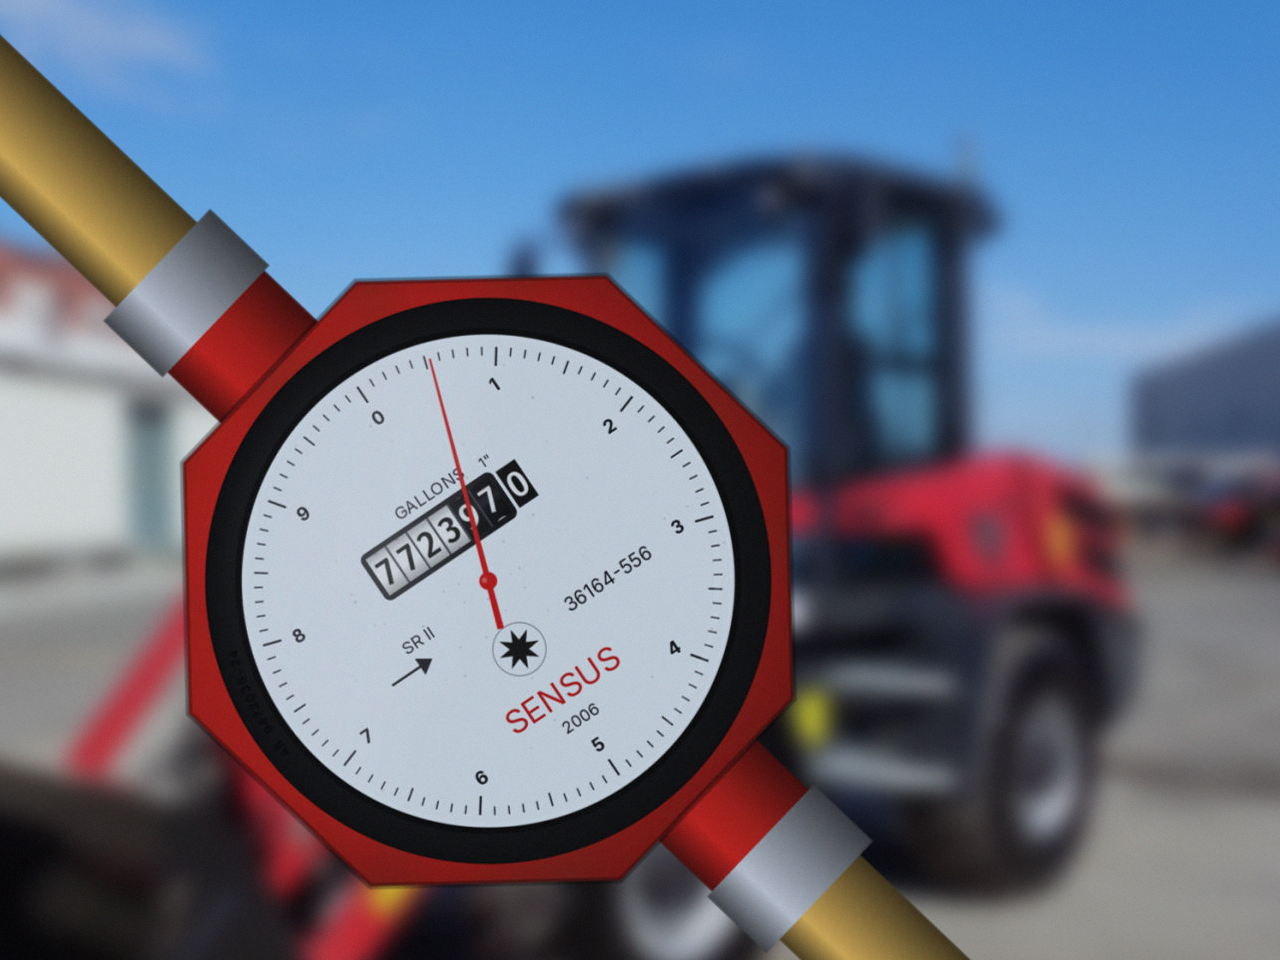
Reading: 7723970.5,gal
